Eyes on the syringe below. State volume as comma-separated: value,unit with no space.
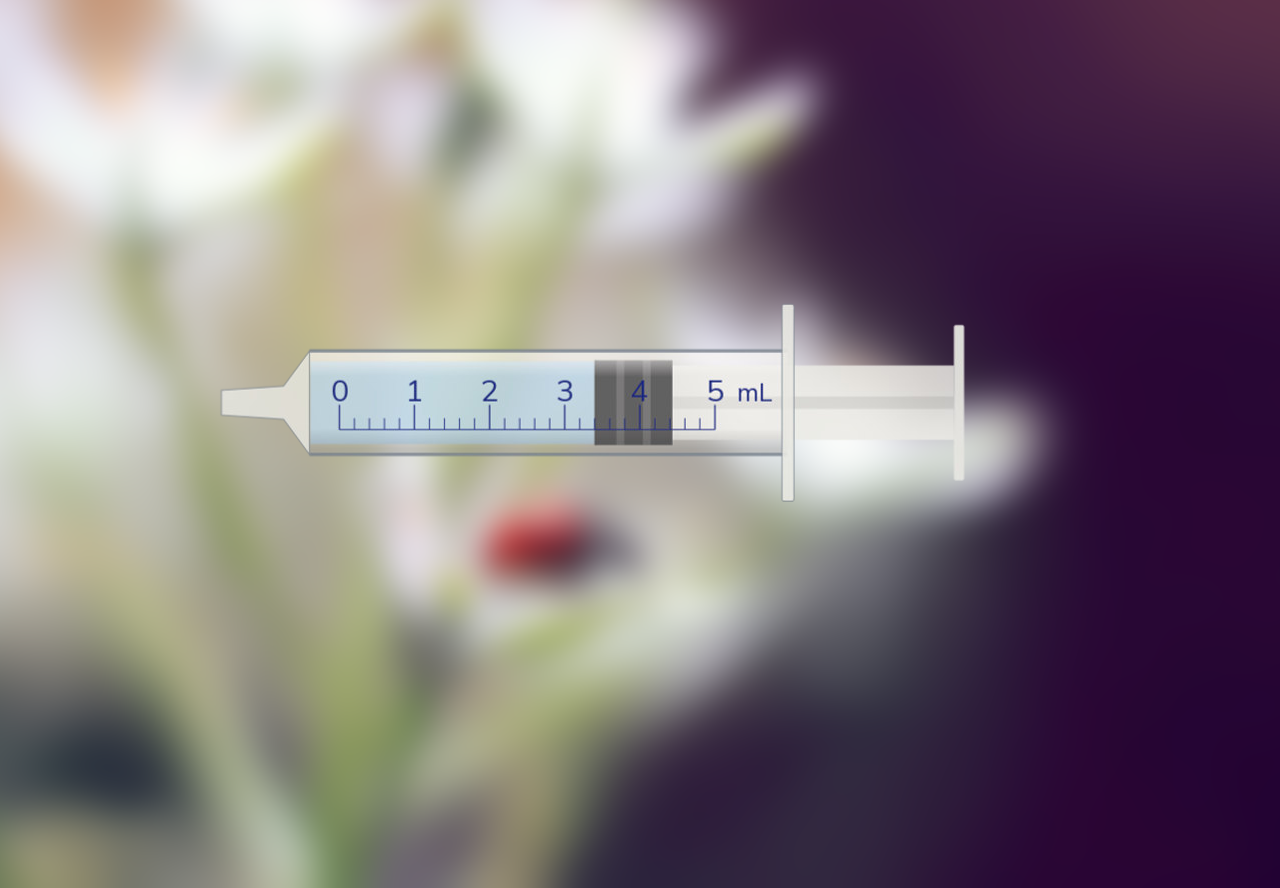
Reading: 3.4,mL
